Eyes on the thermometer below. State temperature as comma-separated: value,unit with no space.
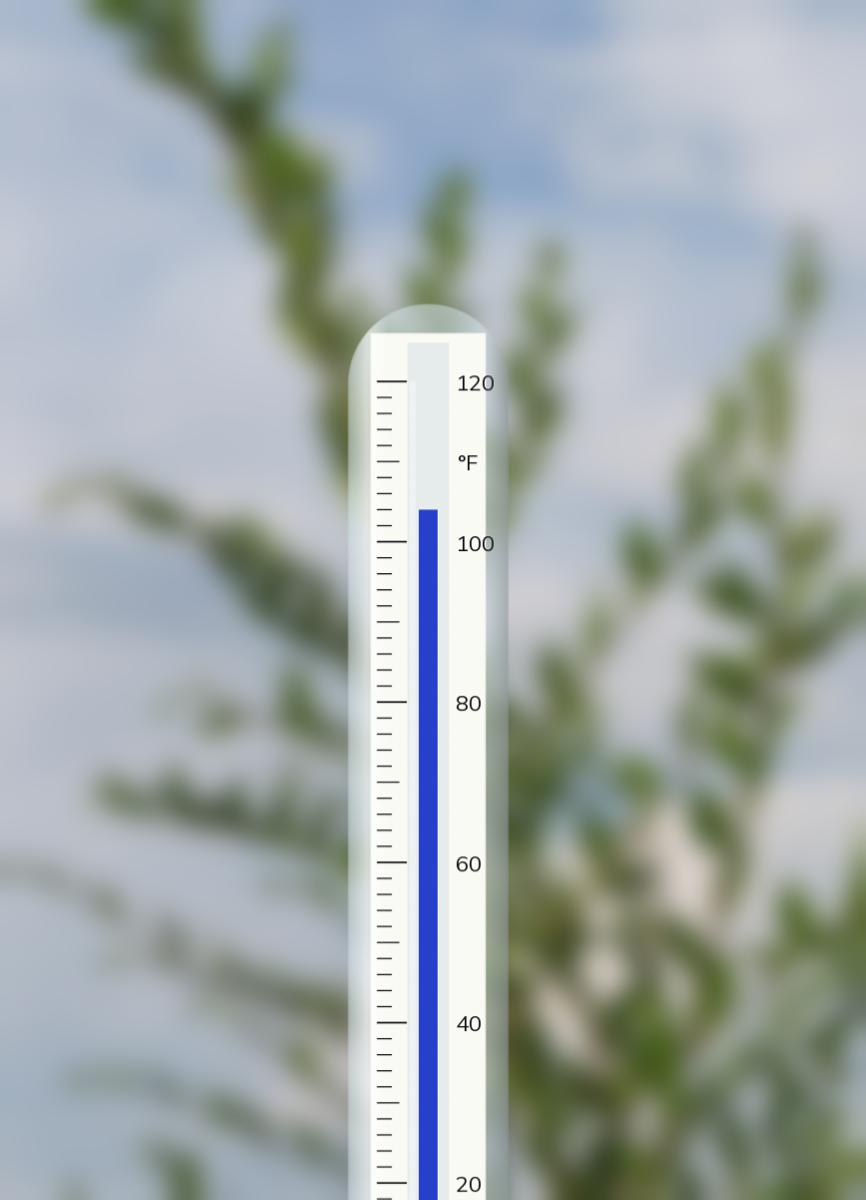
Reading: 104,°F
